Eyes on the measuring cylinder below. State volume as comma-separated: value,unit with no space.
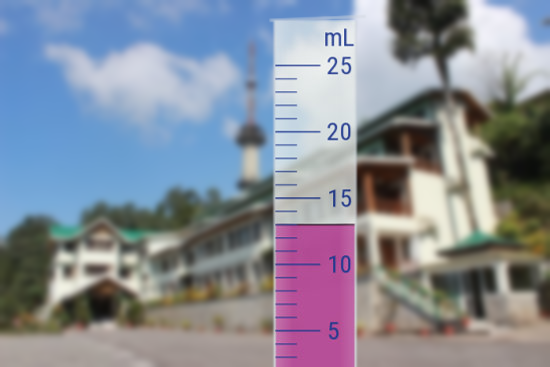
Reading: 13,mL
